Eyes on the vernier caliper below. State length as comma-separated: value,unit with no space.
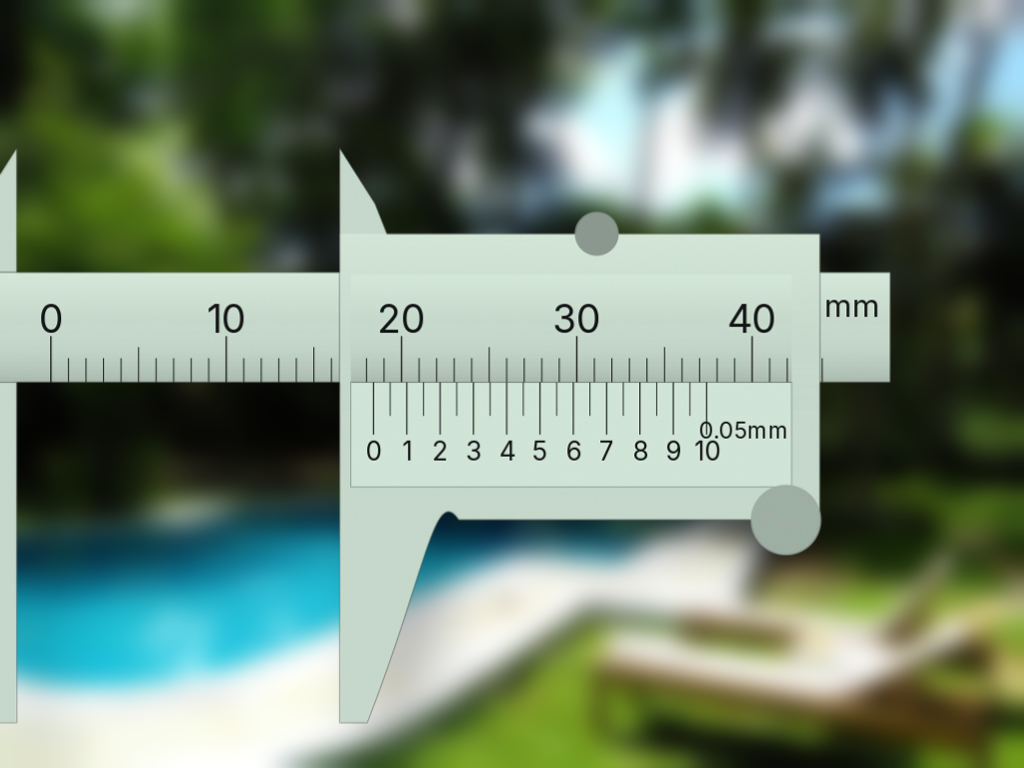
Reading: 18.4,mm
